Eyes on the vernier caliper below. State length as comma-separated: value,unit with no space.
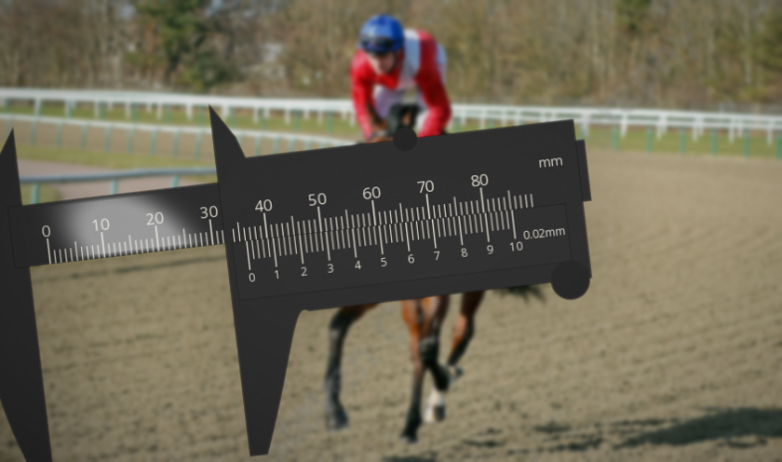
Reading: 36.2,mm
